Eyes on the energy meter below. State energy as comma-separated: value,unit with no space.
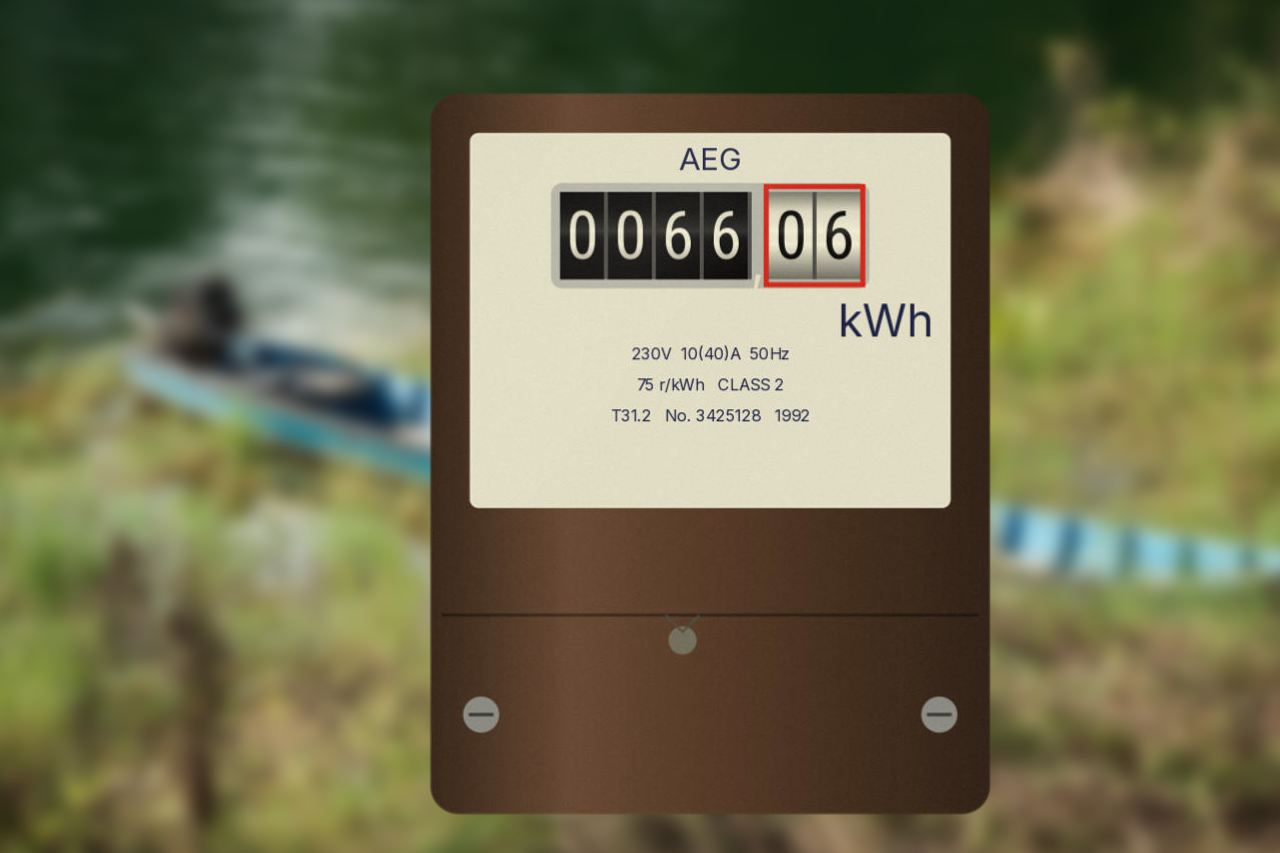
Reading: 66.06,kWh
